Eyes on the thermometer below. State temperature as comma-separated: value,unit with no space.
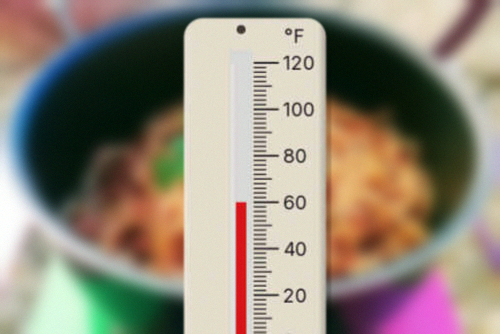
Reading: 60,°F
